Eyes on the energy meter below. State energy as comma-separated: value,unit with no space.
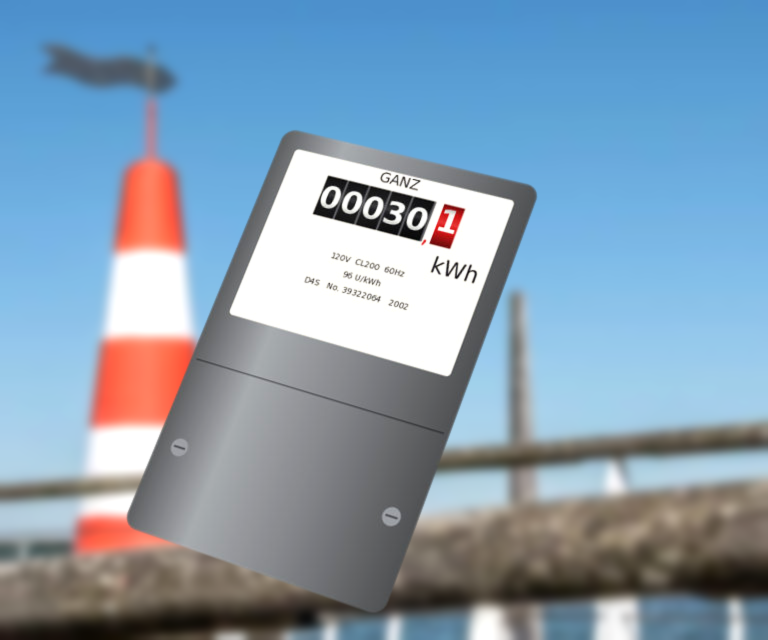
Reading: 30.1,kWh
